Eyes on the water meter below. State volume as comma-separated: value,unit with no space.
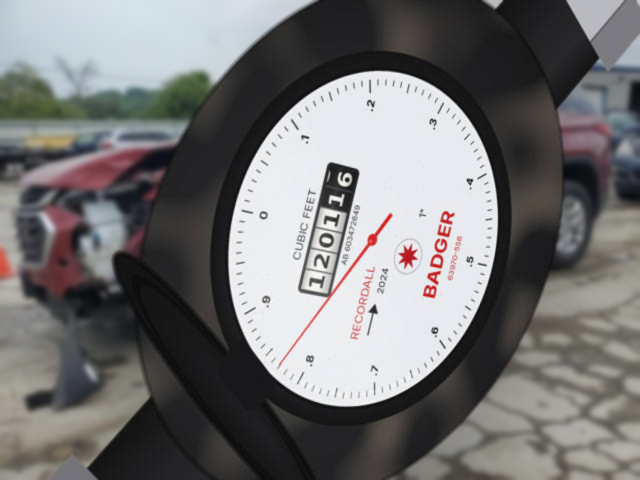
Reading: 120115.83,ft³
